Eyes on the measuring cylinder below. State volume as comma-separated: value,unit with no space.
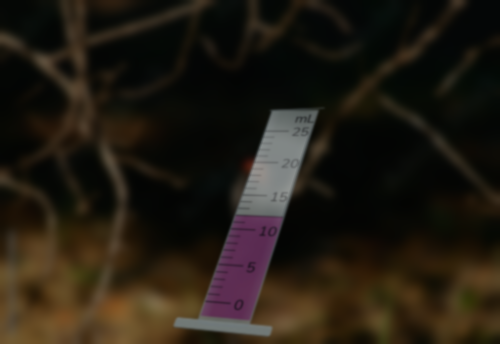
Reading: 12,mL
